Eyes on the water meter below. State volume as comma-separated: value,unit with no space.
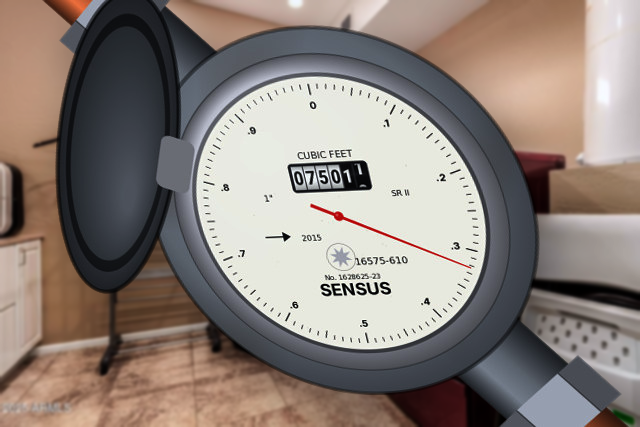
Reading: 75011.32,ft³
